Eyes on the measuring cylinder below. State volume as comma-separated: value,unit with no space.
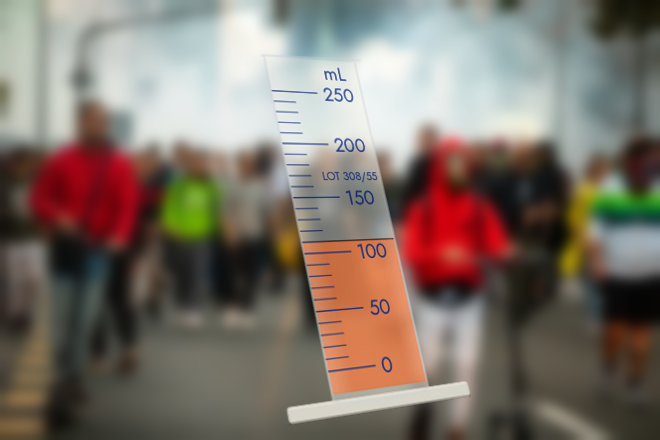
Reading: 110,mL
